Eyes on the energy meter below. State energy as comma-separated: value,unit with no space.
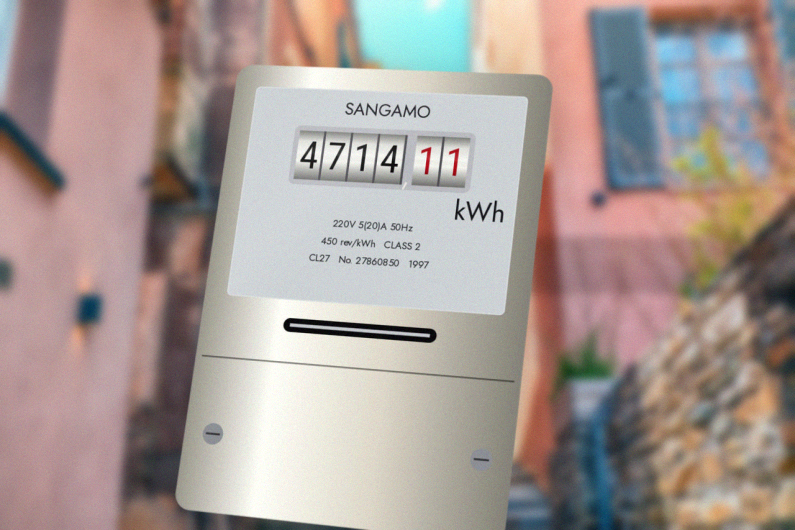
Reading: 4714.11,kWh
